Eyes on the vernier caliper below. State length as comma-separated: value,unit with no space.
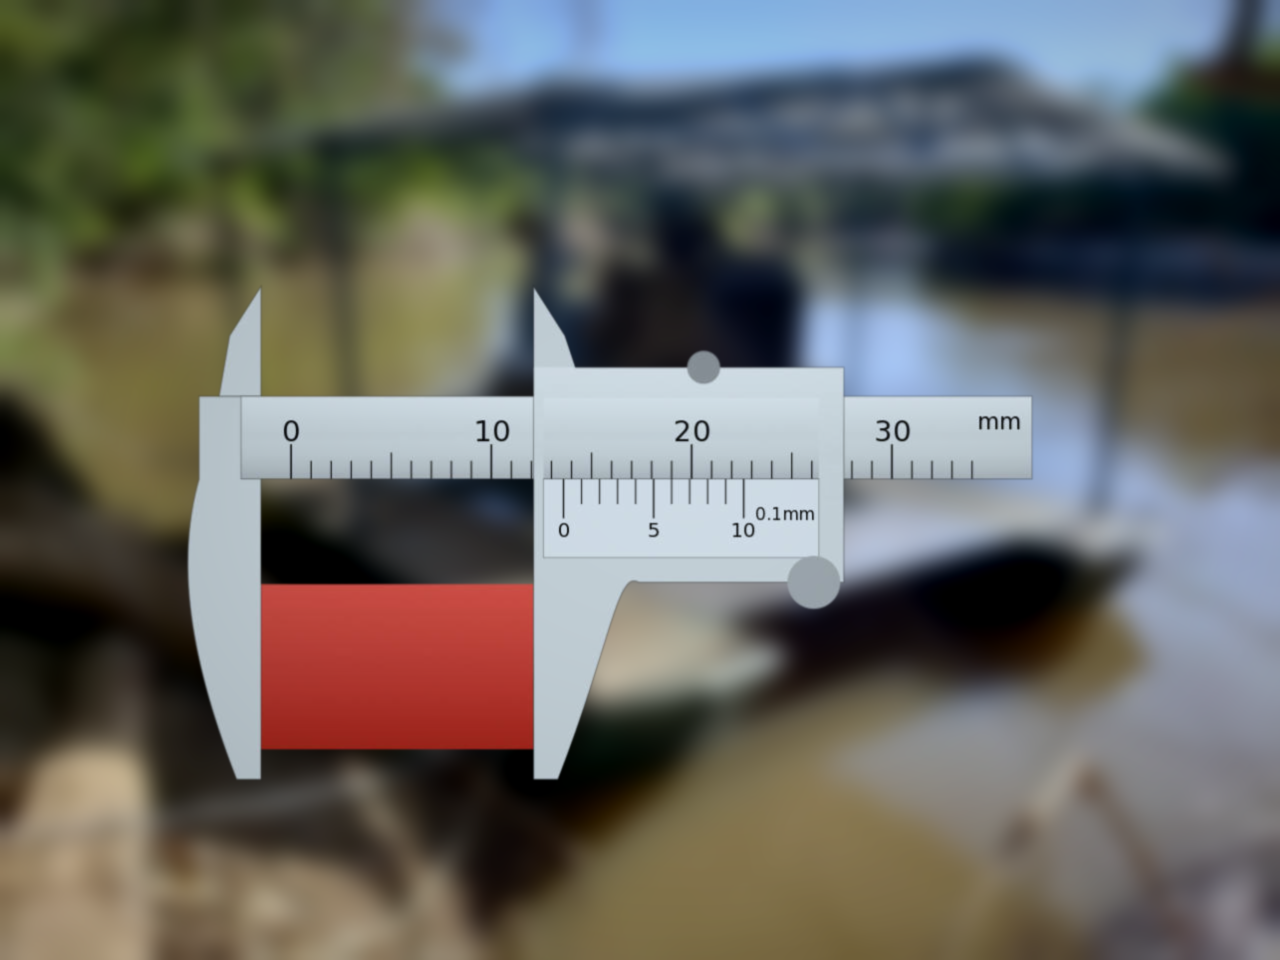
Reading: 13.6,mm
